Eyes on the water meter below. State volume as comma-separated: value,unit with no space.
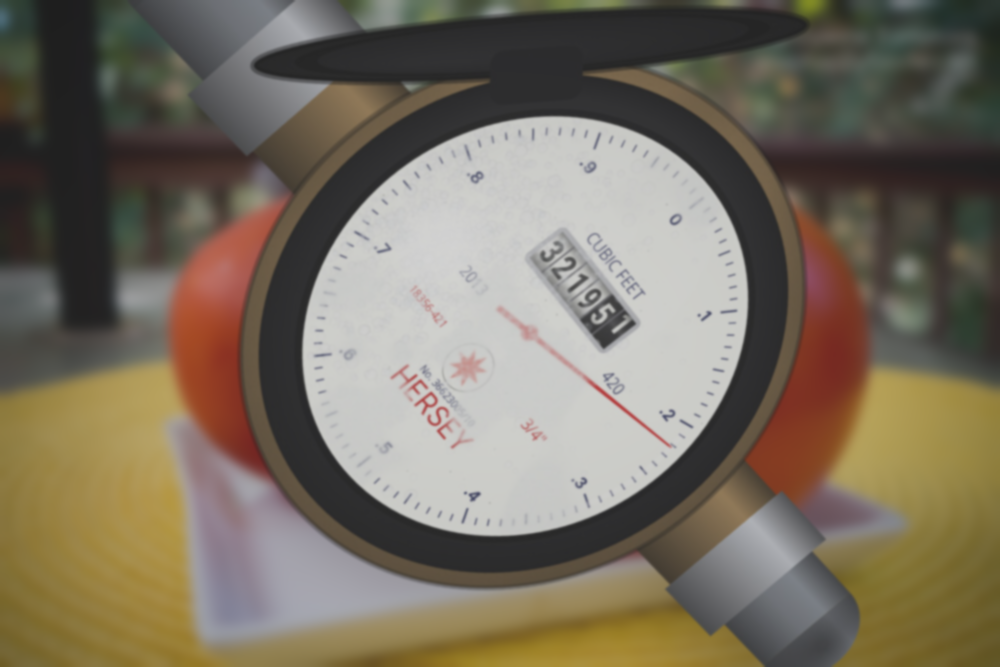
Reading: 321951.22,ft³
